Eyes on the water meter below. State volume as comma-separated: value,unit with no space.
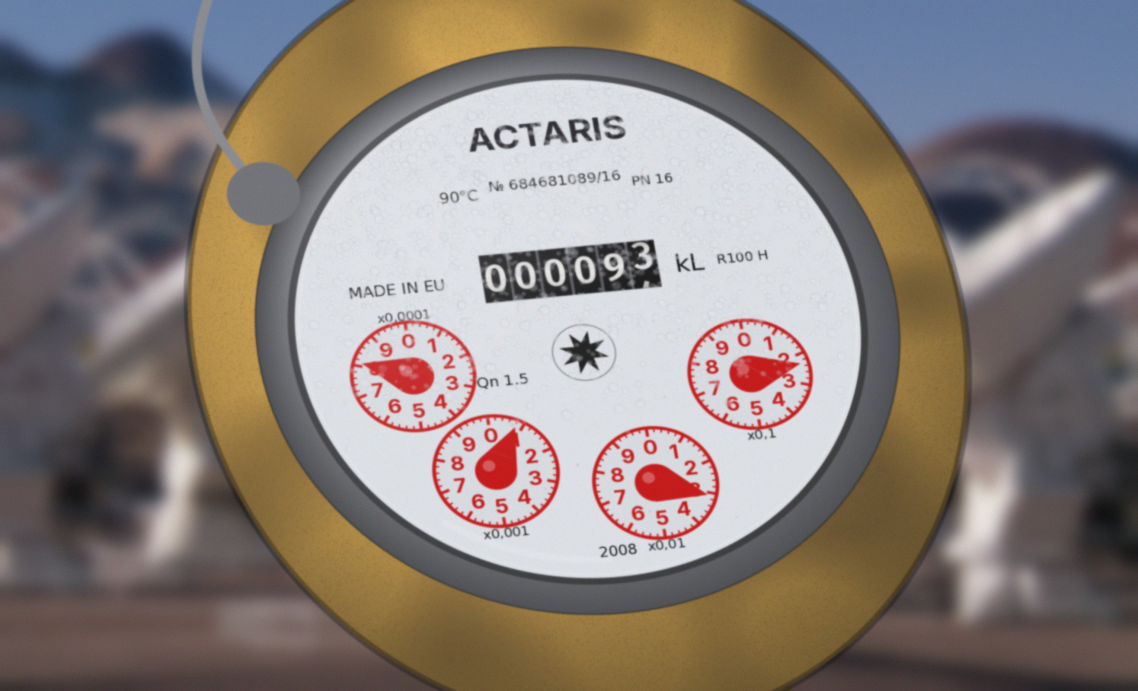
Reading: 93.2308,kL
